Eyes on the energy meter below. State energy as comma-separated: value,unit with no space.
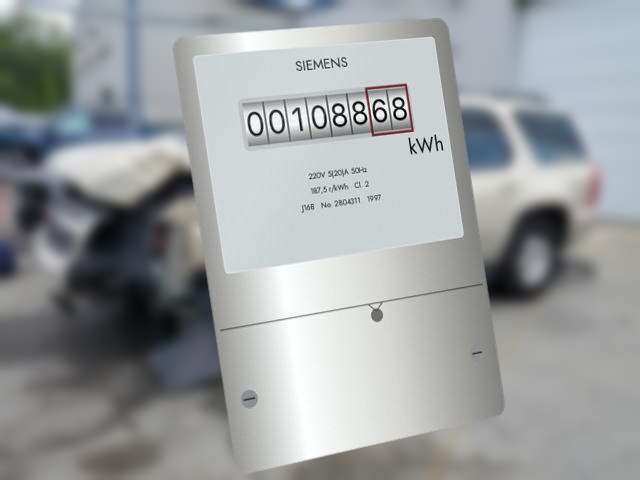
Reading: 1088.68,kWh
